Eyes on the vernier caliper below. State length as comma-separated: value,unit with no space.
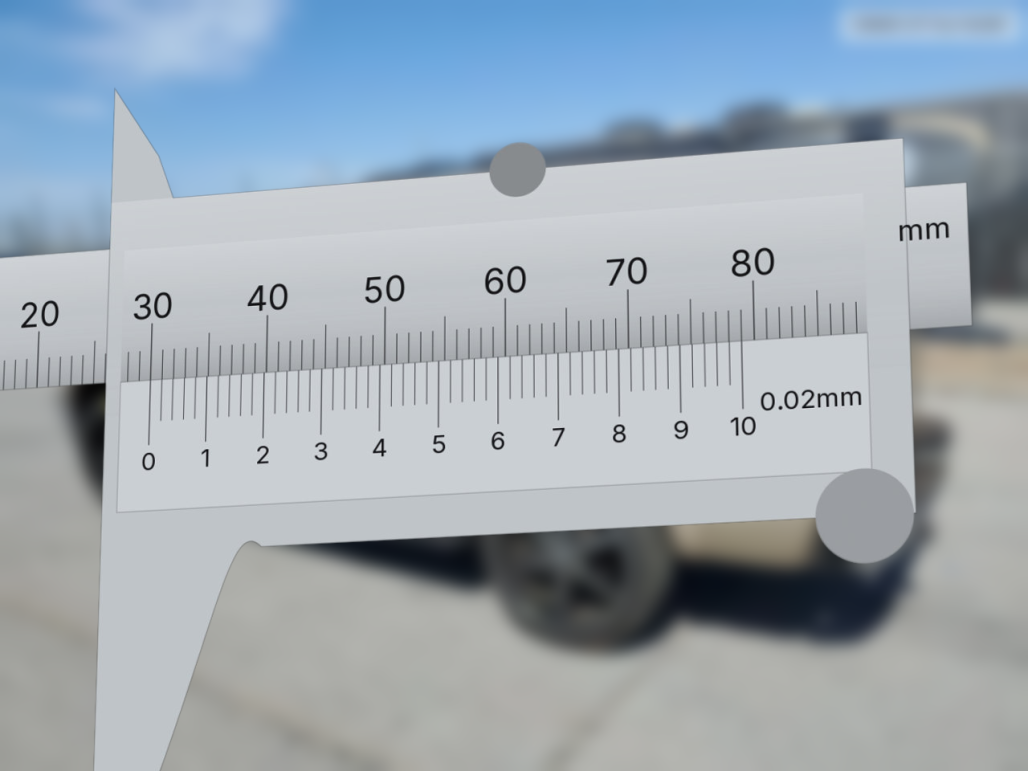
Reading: 30.0,mm
